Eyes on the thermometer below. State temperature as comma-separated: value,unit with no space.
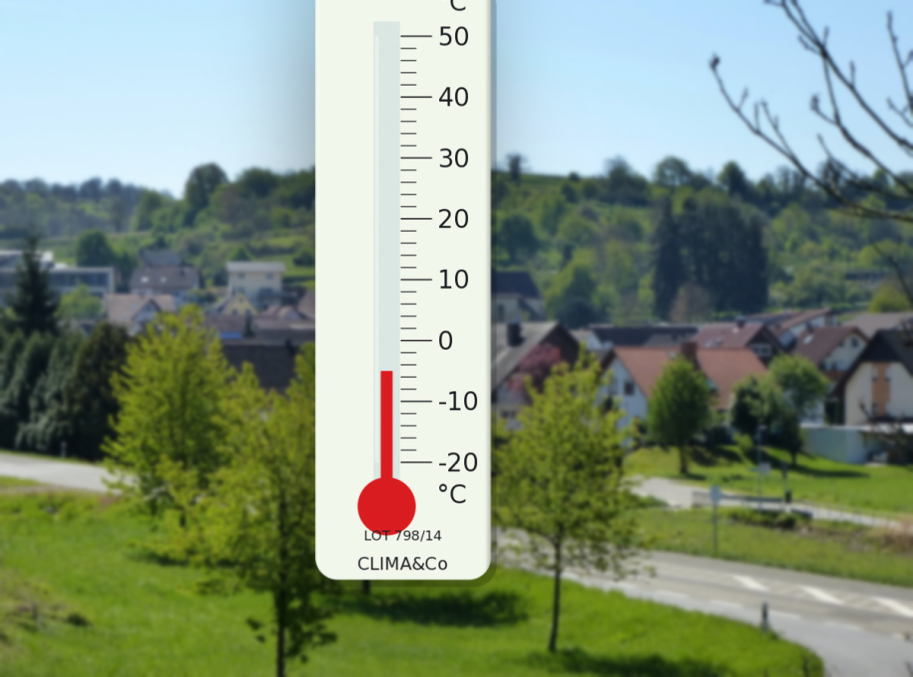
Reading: -5,°C
